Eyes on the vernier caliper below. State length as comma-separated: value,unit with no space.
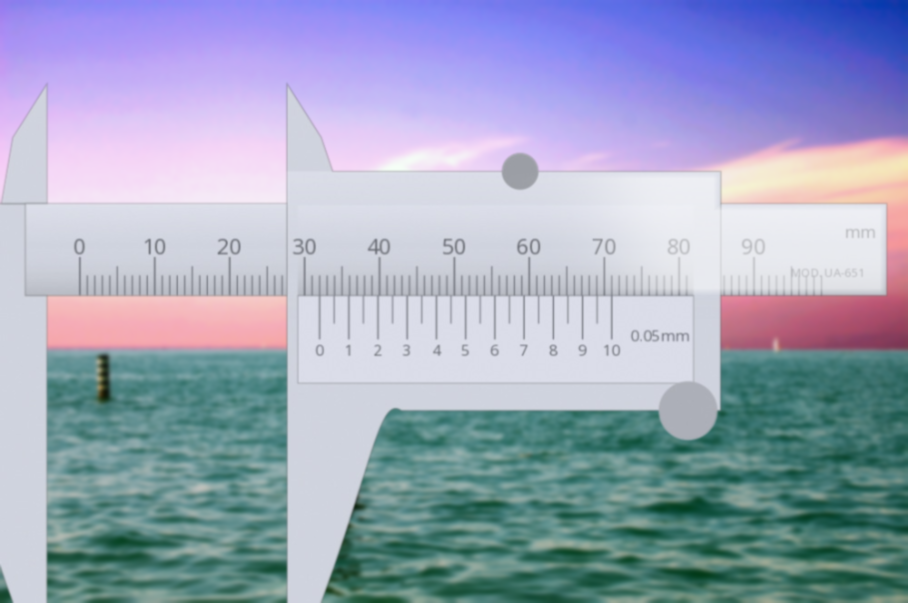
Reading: 32.0,mm
